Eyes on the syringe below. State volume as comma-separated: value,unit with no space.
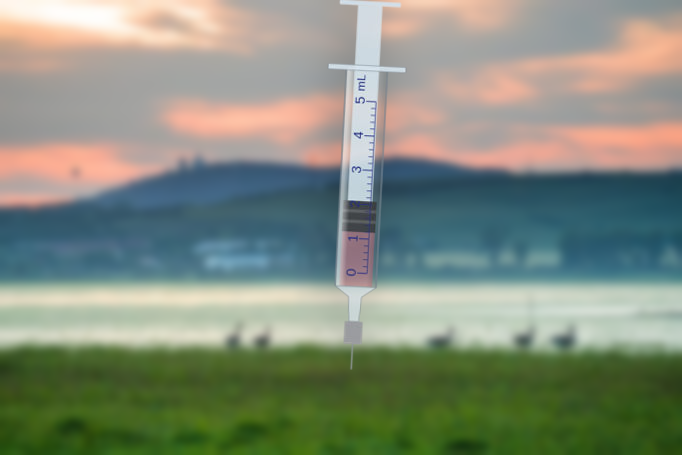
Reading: 1.2,mL
